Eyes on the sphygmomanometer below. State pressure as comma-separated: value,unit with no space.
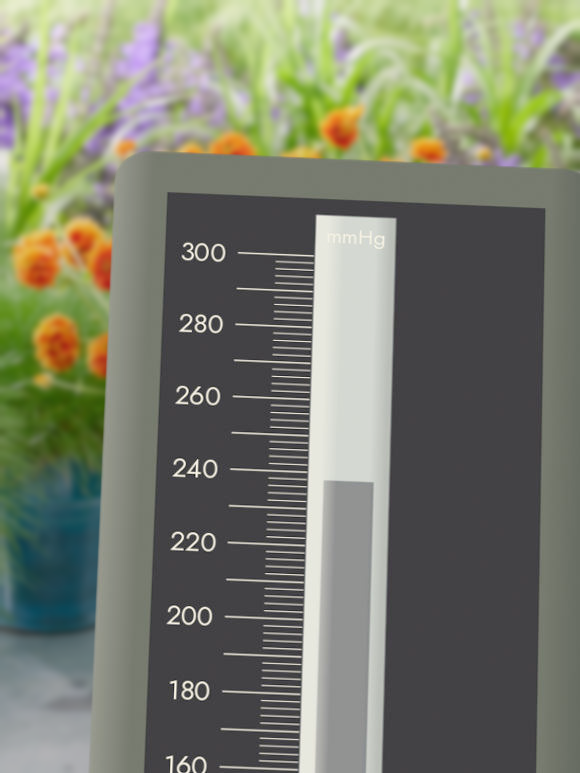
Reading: 238,mmHg
